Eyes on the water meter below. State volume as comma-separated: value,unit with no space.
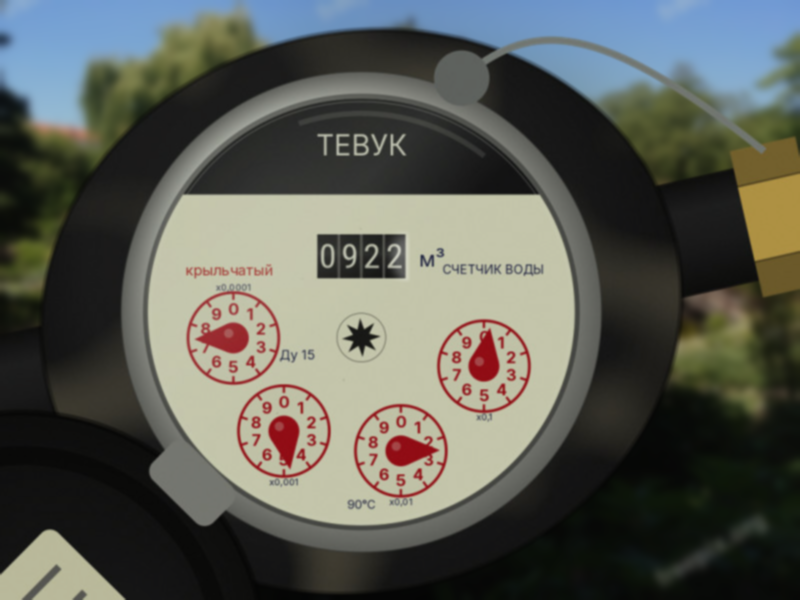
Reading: 922.0247,m³
